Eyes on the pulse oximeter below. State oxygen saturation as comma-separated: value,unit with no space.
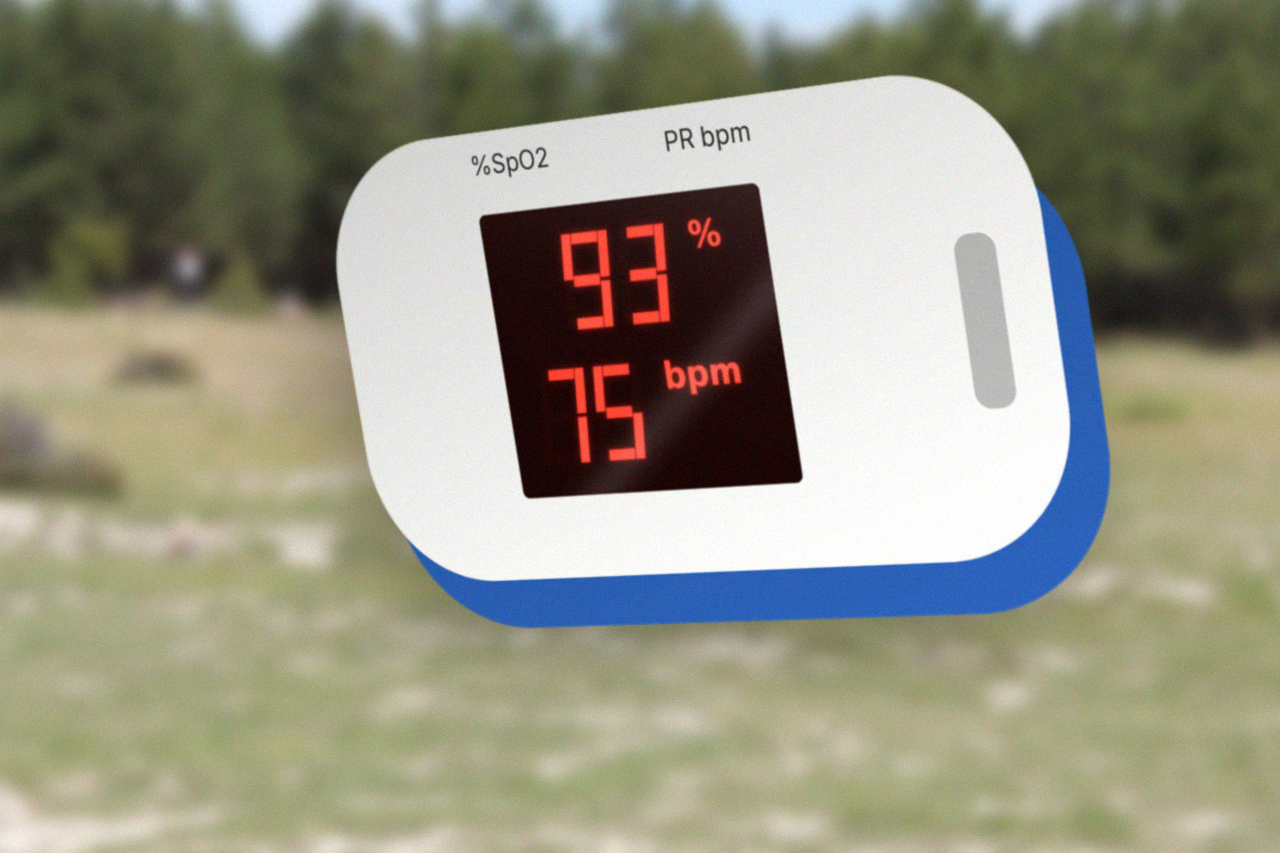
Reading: 93,%
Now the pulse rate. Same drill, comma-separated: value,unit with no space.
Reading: 75,bpm
